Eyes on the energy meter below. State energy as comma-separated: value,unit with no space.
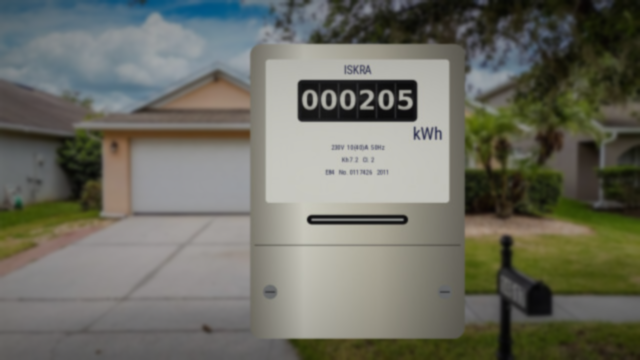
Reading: 205,kWh
